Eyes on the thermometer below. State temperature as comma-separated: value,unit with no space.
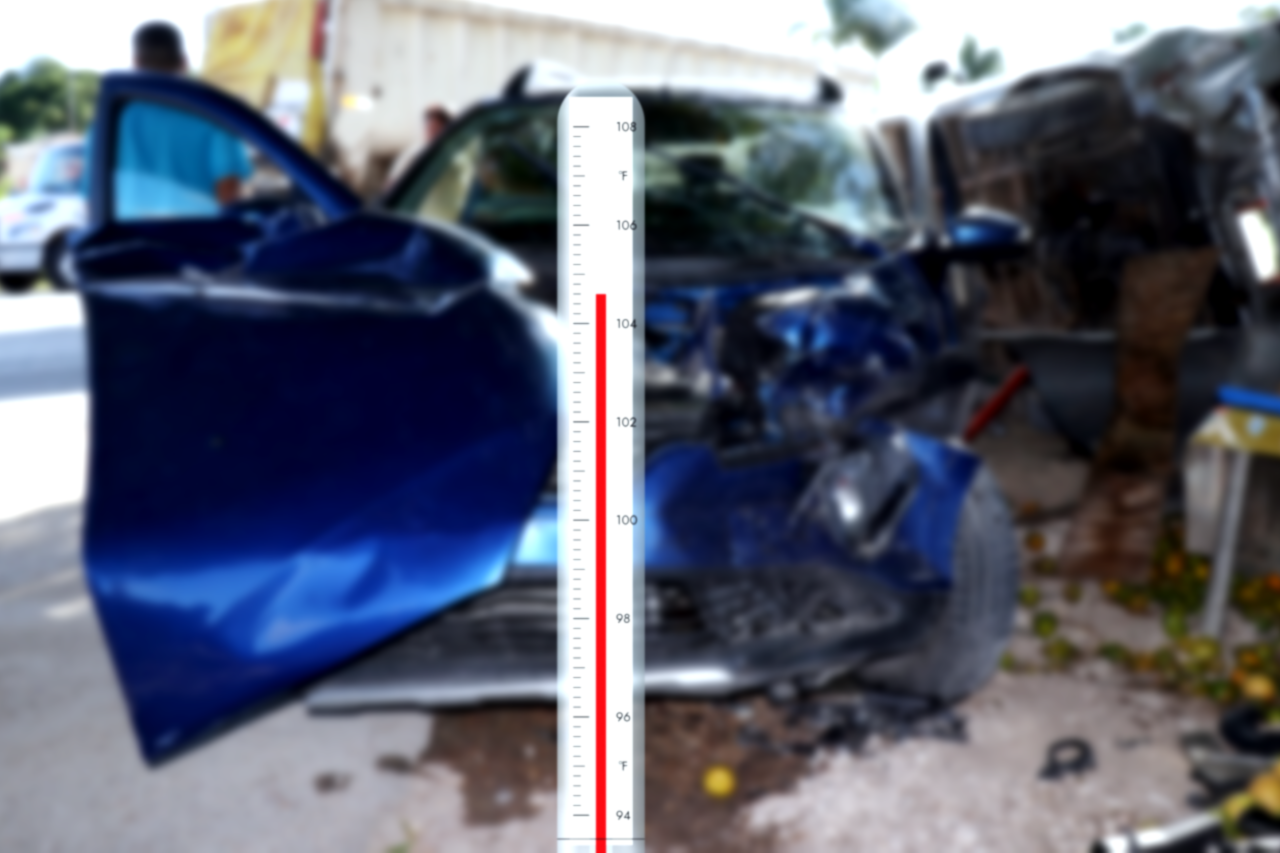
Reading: 104.6,°F
